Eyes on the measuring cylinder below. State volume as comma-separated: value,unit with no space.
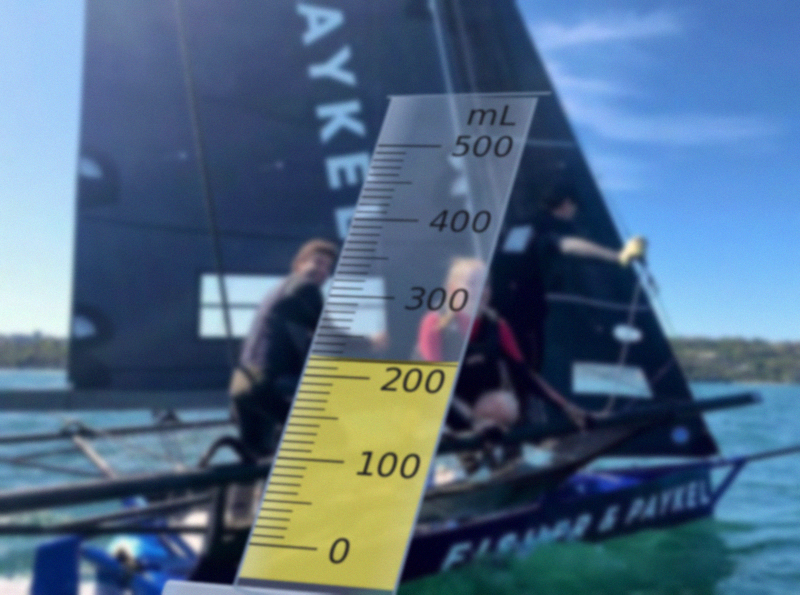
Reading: 220,mL
